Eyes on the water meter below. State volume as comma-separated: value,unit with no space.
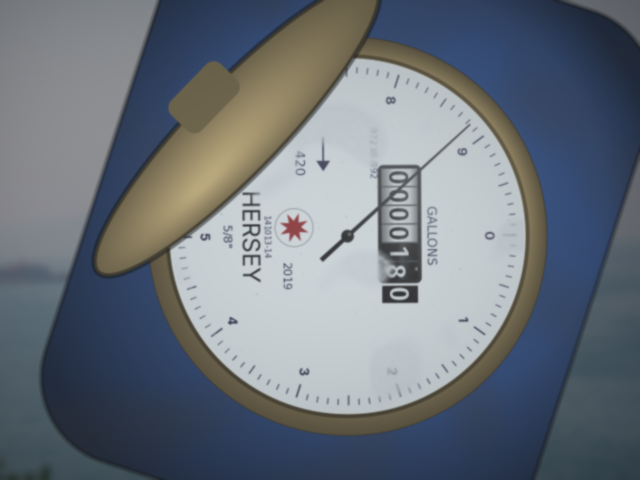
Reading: 178.8,gal
